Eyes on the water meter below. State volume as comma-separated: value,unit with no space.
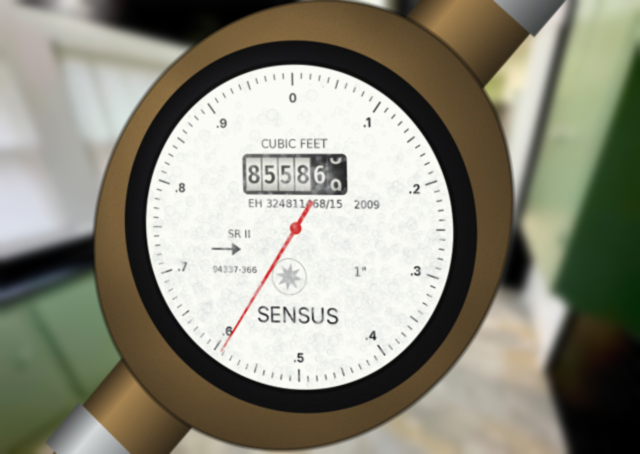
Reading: 855868.59,ft³
